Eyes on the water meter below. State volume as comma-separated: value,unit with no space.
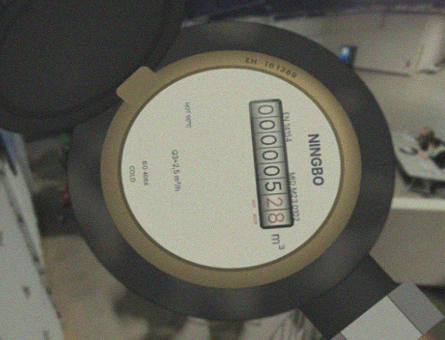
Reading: 5.28,m³
